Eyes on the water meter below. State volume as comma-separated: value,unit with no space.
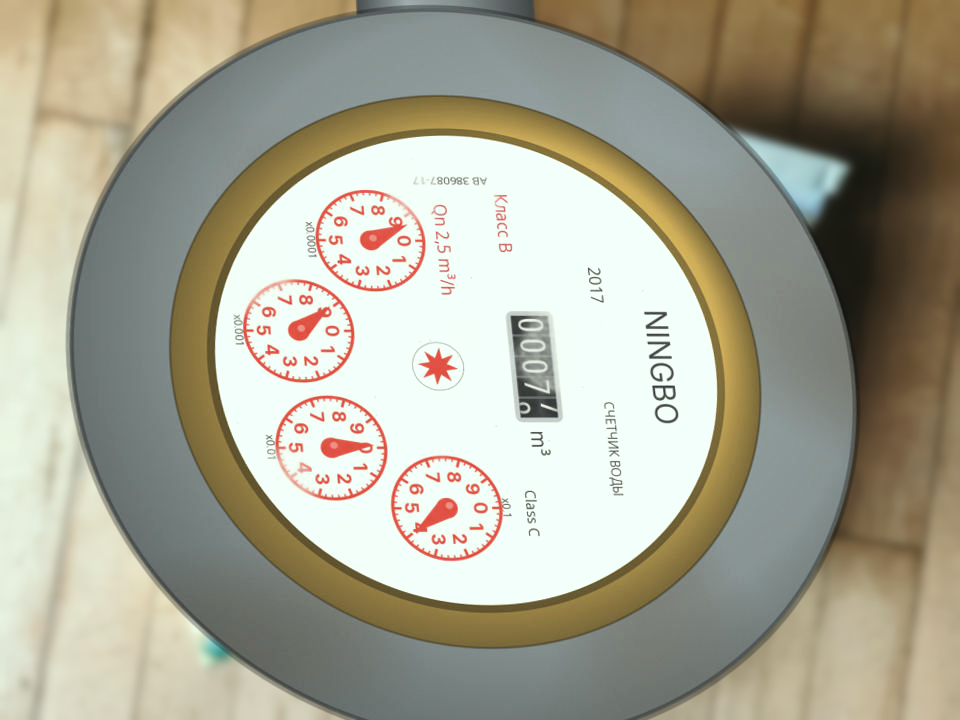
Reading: 77.3989,m³
